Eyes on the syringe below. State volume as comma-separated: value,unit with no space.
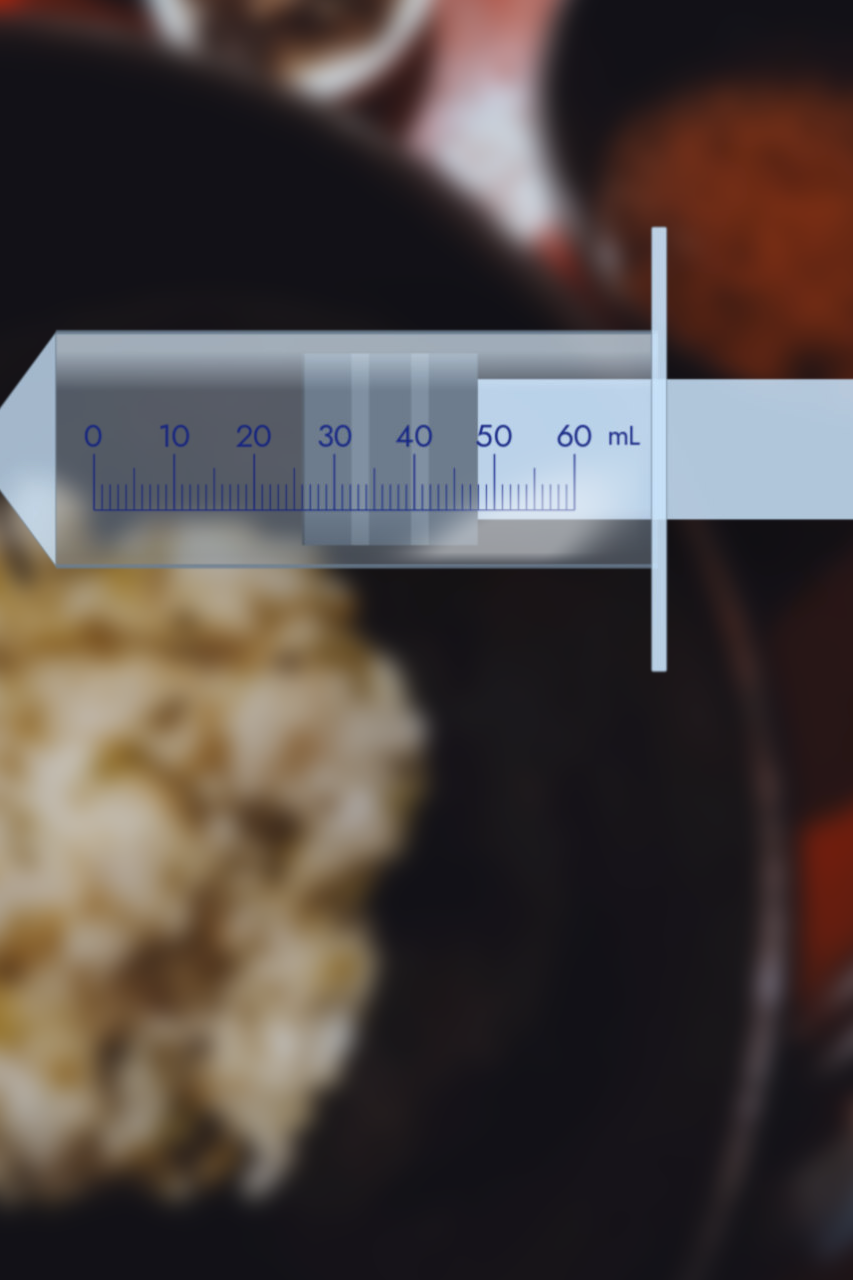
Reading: 26,mL
